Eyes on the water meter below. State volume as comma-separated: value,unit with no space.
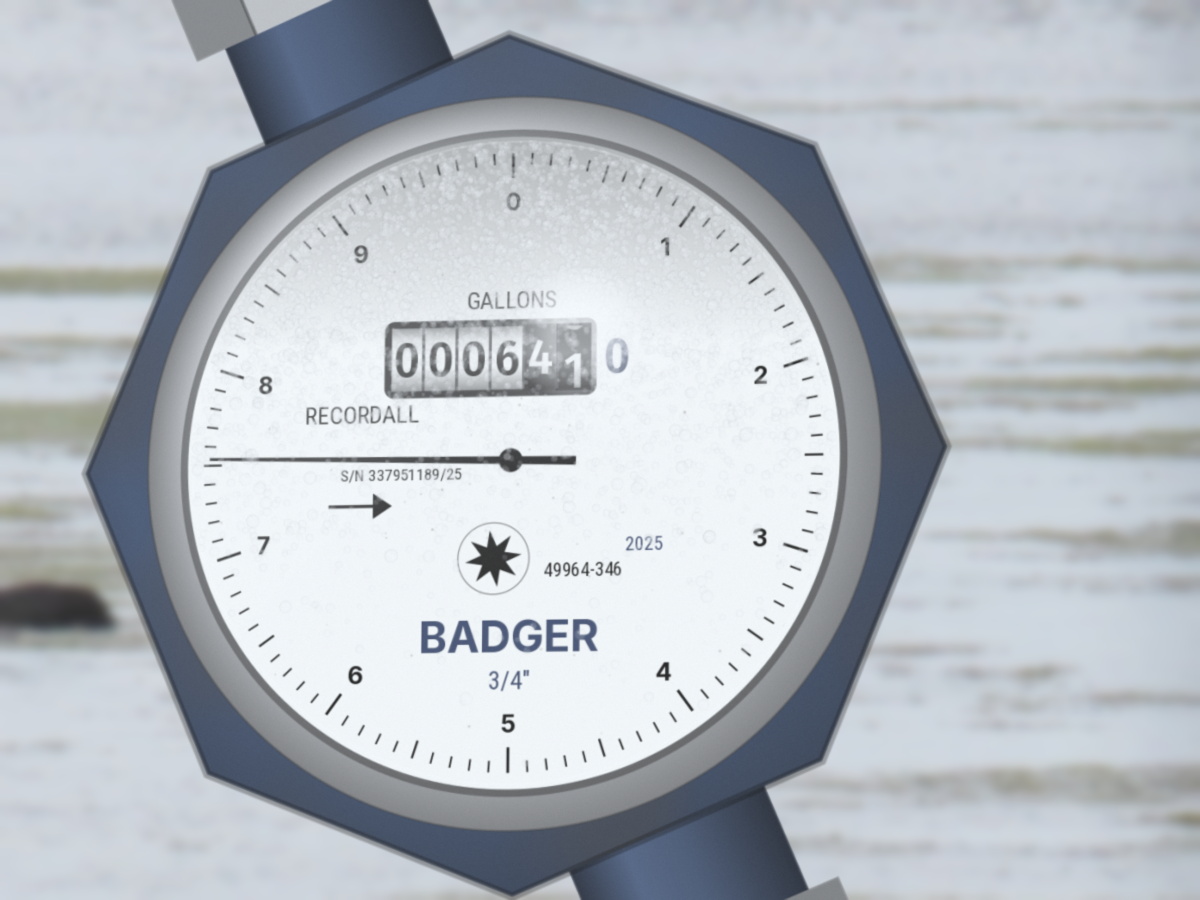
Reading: 6407.5,gal
